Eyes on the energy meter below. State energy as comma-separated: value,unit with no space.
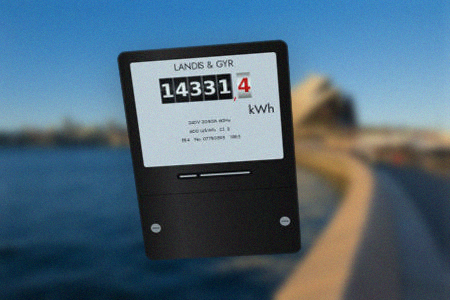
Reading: 14331.4,kWh
